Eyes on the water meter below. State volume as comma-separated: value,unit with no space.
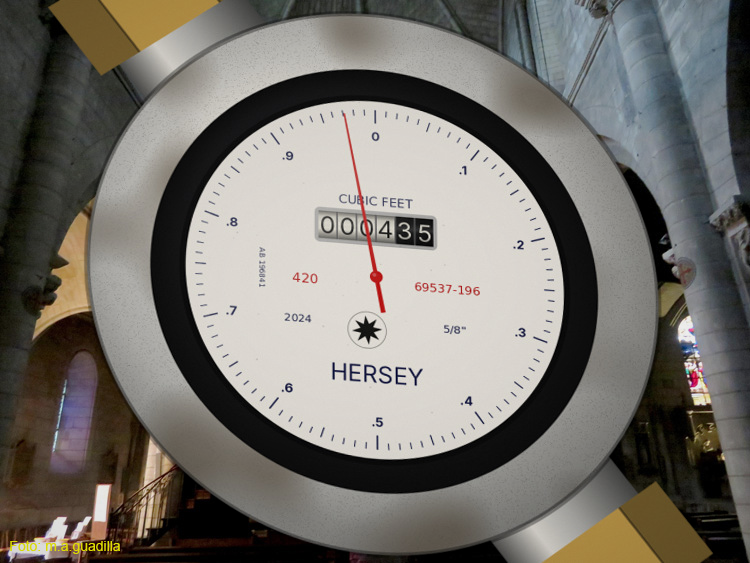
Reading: 434.97,ft³
